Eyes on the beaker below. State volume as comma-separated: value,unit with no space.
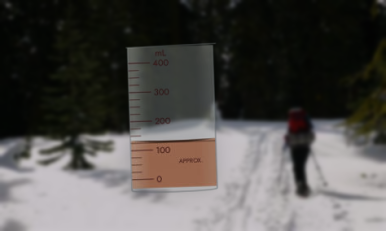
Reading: 125,mL
